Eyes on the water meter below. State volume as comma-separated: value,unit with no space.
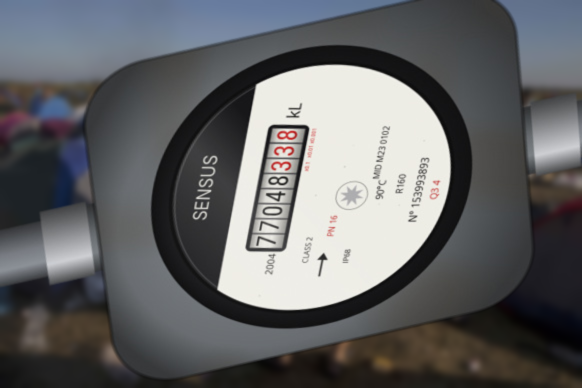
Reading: 77048.338,kL
